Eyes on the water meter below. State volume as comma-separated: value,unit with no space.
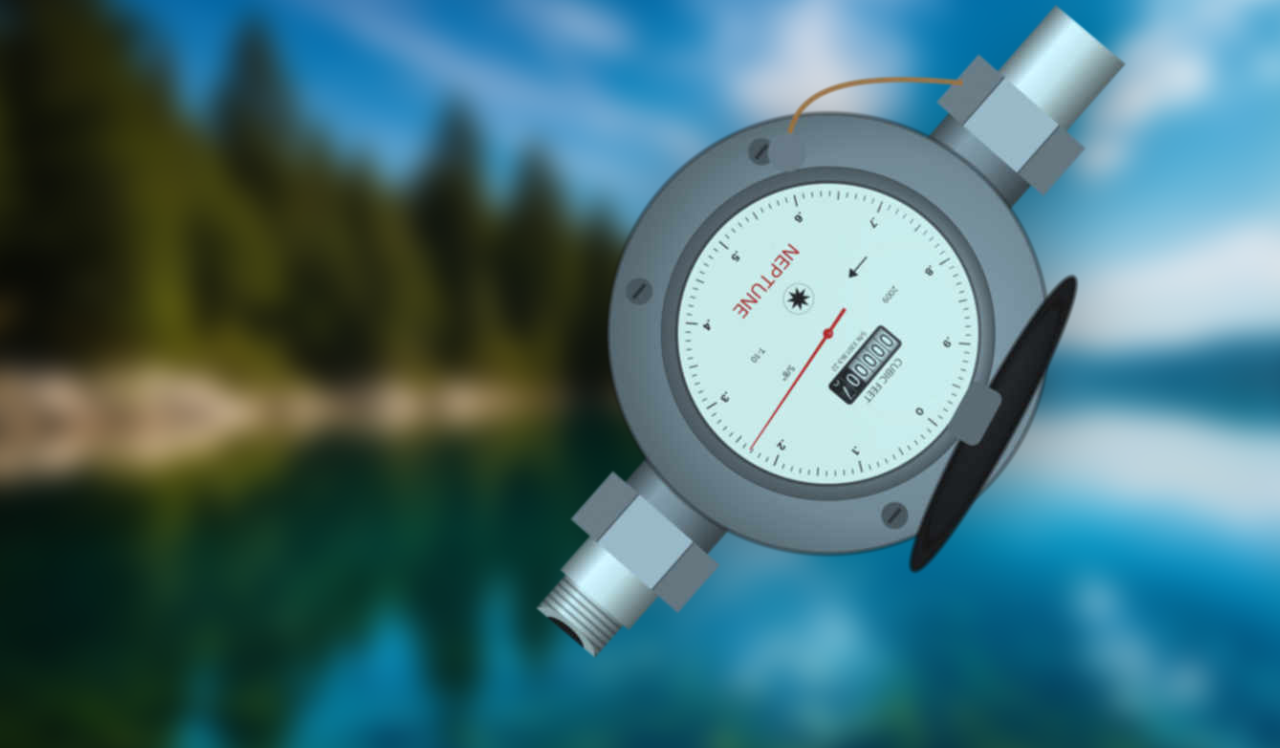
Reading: 7.23,ft³
